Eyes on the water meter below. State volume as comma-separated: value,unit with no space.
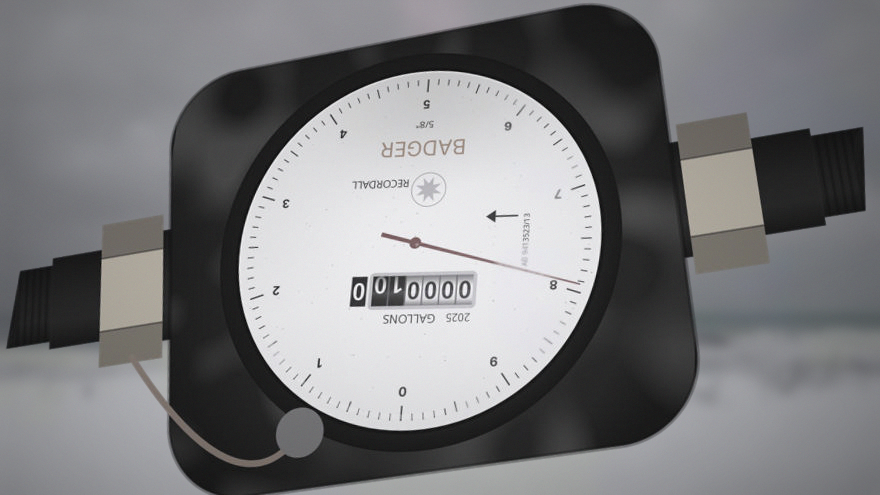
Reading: 97.9,gal
